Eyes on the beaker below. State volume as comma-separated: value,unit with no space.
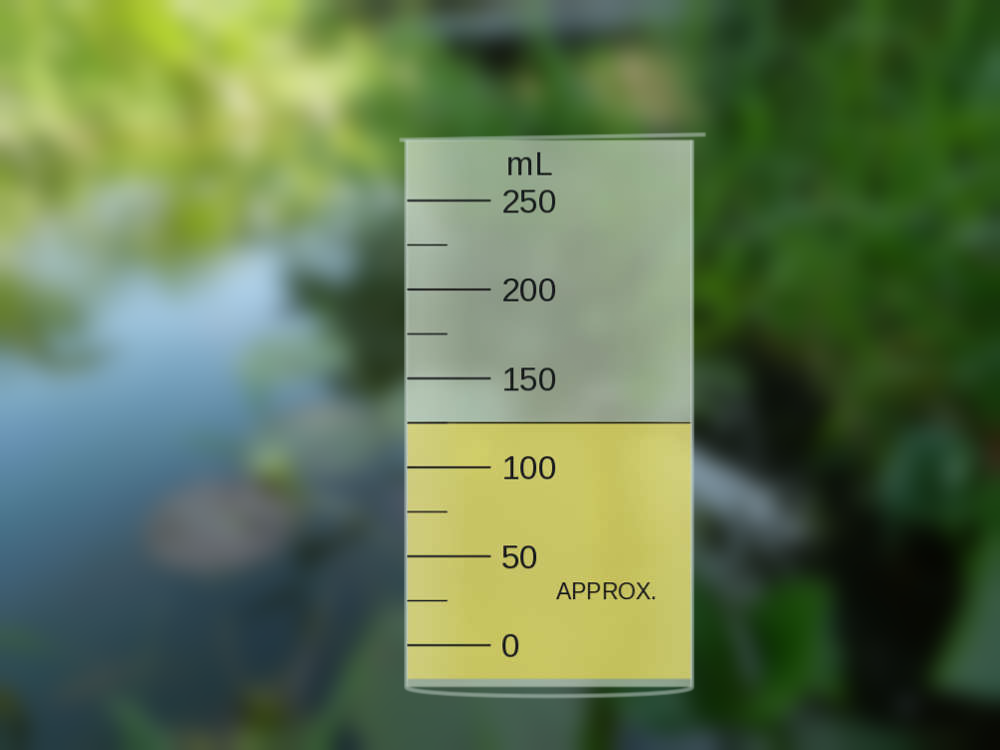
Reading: 125,mL
